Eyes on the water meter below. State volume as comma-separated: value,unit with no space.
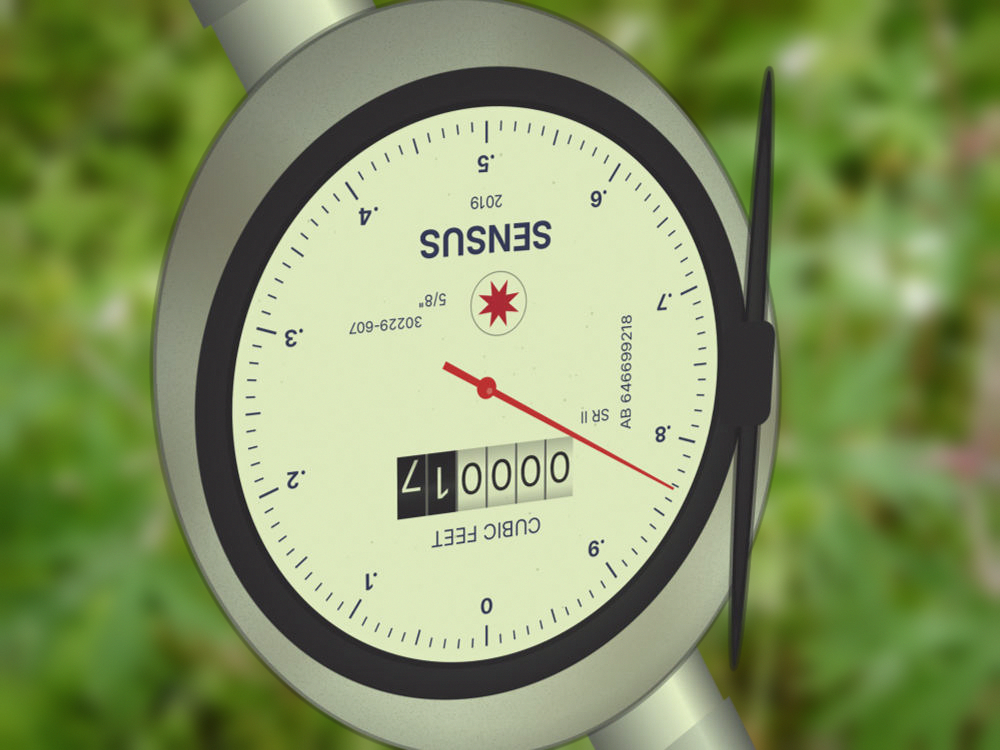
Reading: 16.83,ft³
